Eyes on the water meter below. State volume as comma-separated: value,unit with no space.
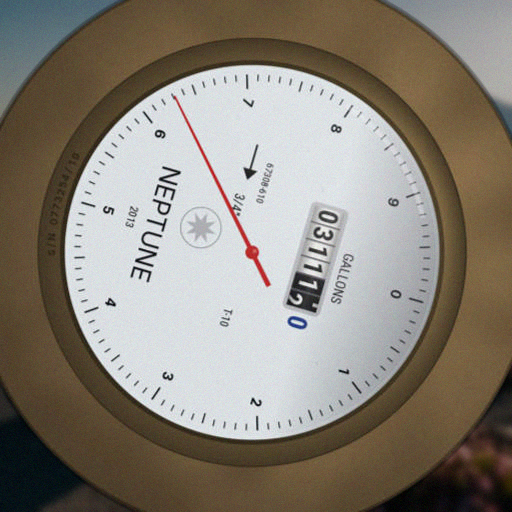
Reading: 311116.3,gal
